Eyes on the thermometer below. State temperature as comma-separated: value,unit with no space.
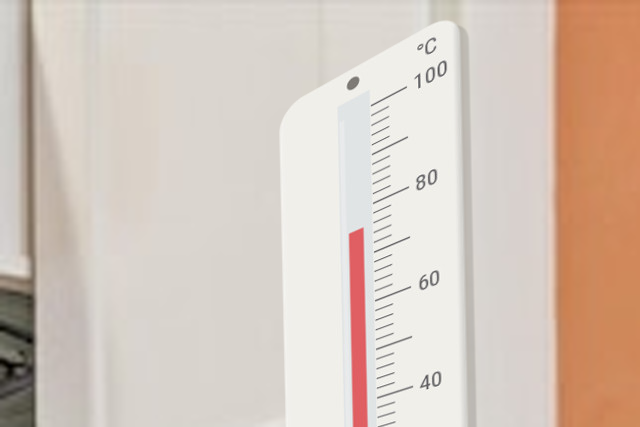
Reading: 76,°C
